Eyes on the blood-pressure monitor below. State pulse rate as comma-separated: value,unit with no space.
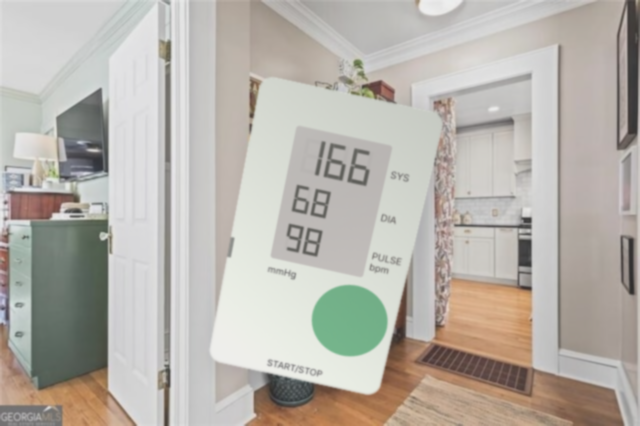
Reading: 98,bpm
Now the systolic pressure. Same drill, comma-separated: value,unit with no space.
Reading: 166,mmHg
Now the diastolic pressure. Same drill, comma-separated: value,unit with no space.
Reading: 68,mmHg
